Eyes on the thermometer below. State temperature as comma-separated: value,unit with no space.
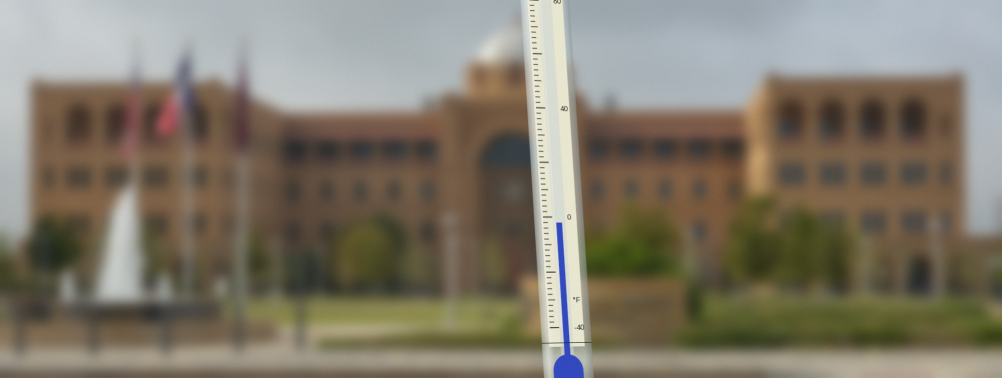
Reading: -2,°F
